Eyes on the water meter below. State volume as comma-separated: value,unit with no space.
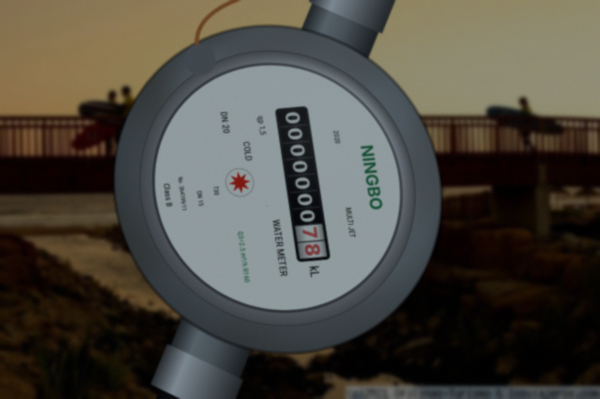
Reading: 0.78,kL
